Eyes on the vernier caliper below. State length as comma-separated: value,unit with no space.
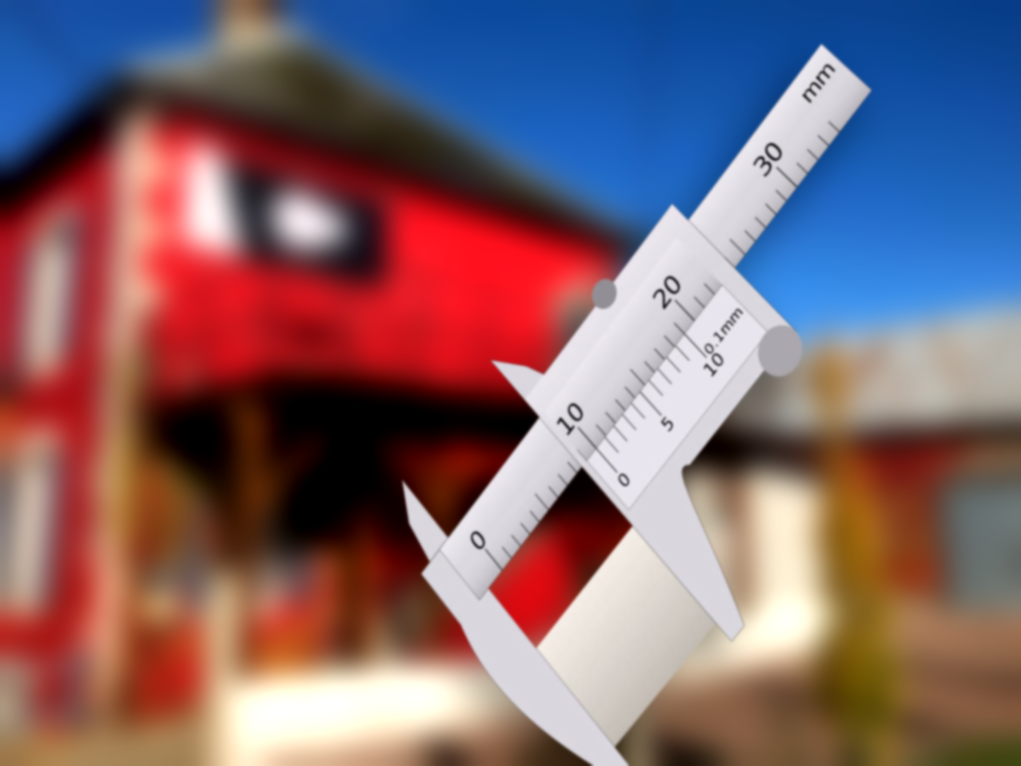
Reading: 10.0,mm
